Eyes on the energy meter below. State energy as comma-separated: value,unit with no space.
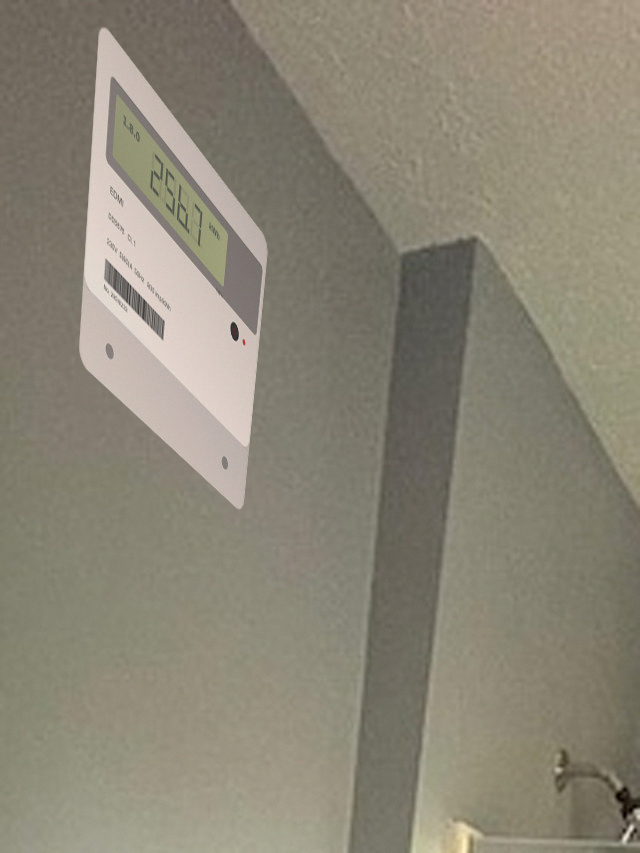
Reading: 256.7,kWh
